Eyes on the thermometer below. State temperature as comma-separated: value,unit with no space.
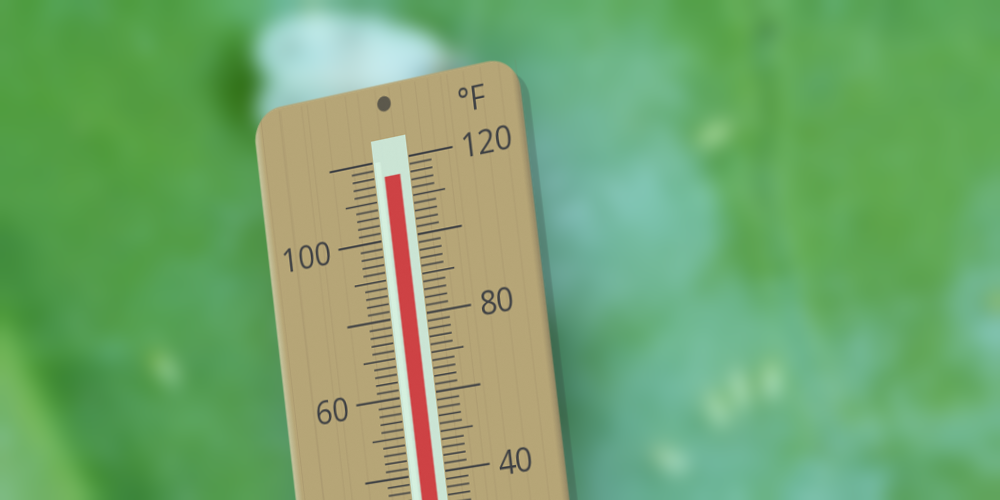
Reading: 116,°F
